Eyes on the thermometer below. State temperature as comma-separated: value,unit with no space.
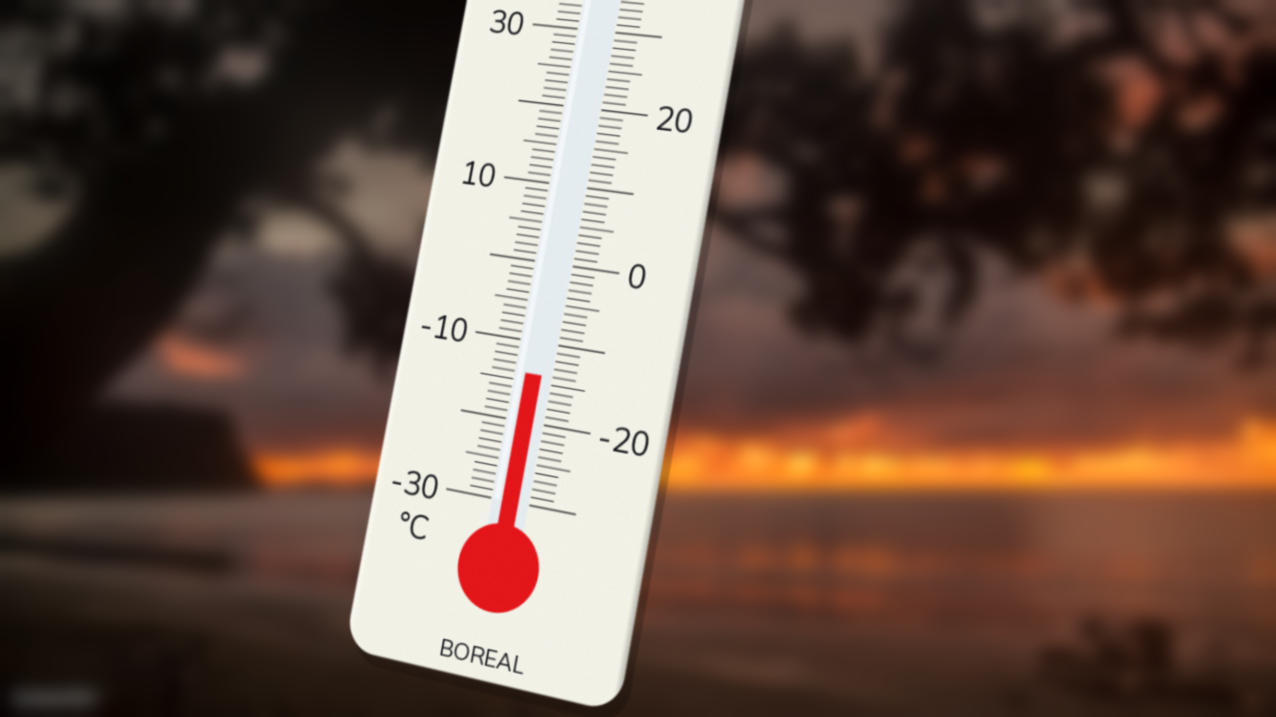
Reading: -14,°C
